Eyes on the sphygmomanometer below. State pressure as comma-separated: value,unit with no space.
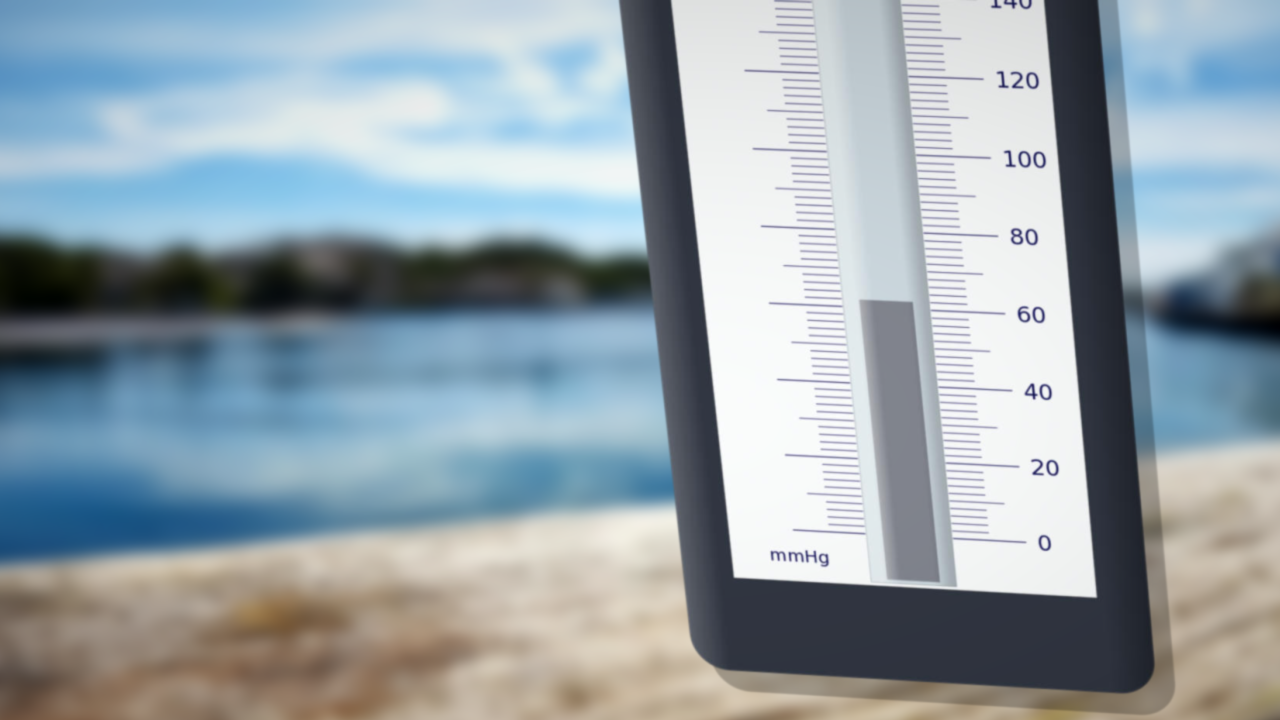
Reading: 62,mmHg
